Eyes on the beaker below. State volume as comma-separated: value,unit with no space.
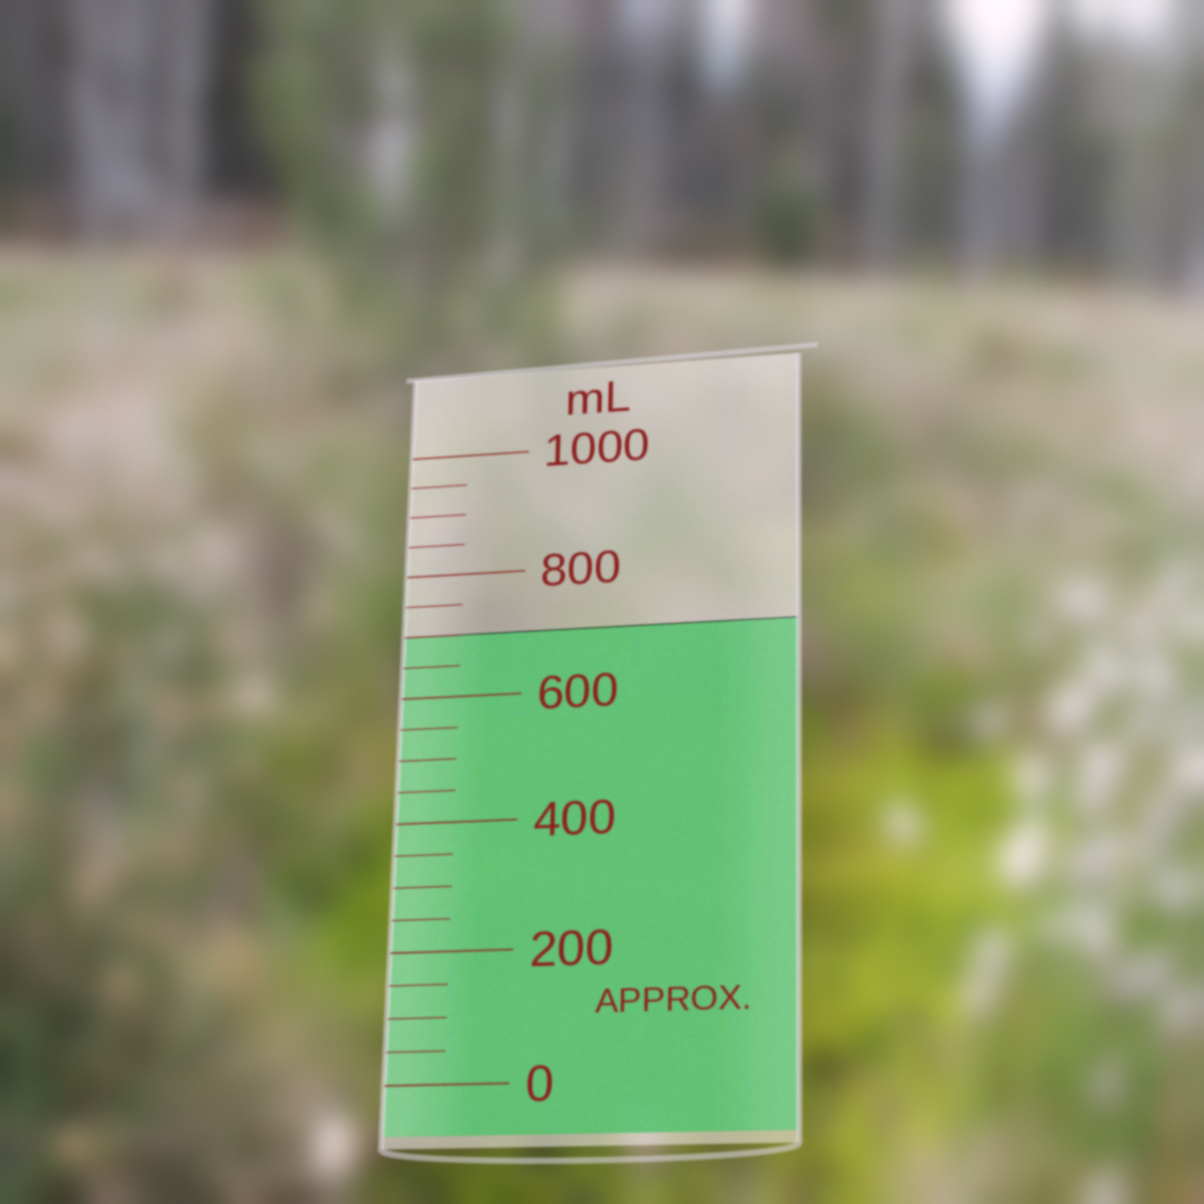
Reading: 700,mL
